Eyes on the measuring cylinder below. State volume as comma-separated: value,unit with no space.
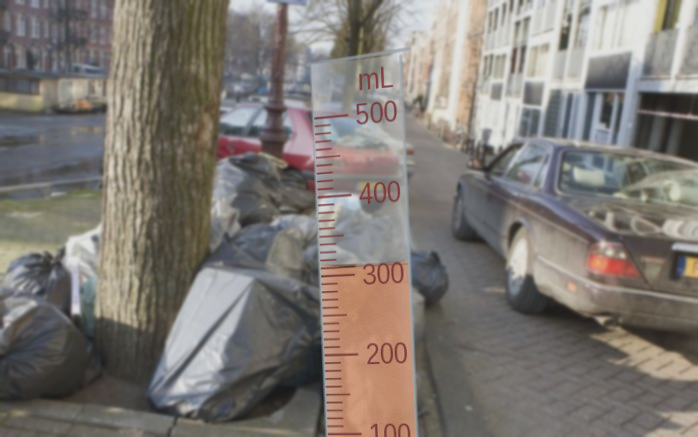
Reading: 310,mL
